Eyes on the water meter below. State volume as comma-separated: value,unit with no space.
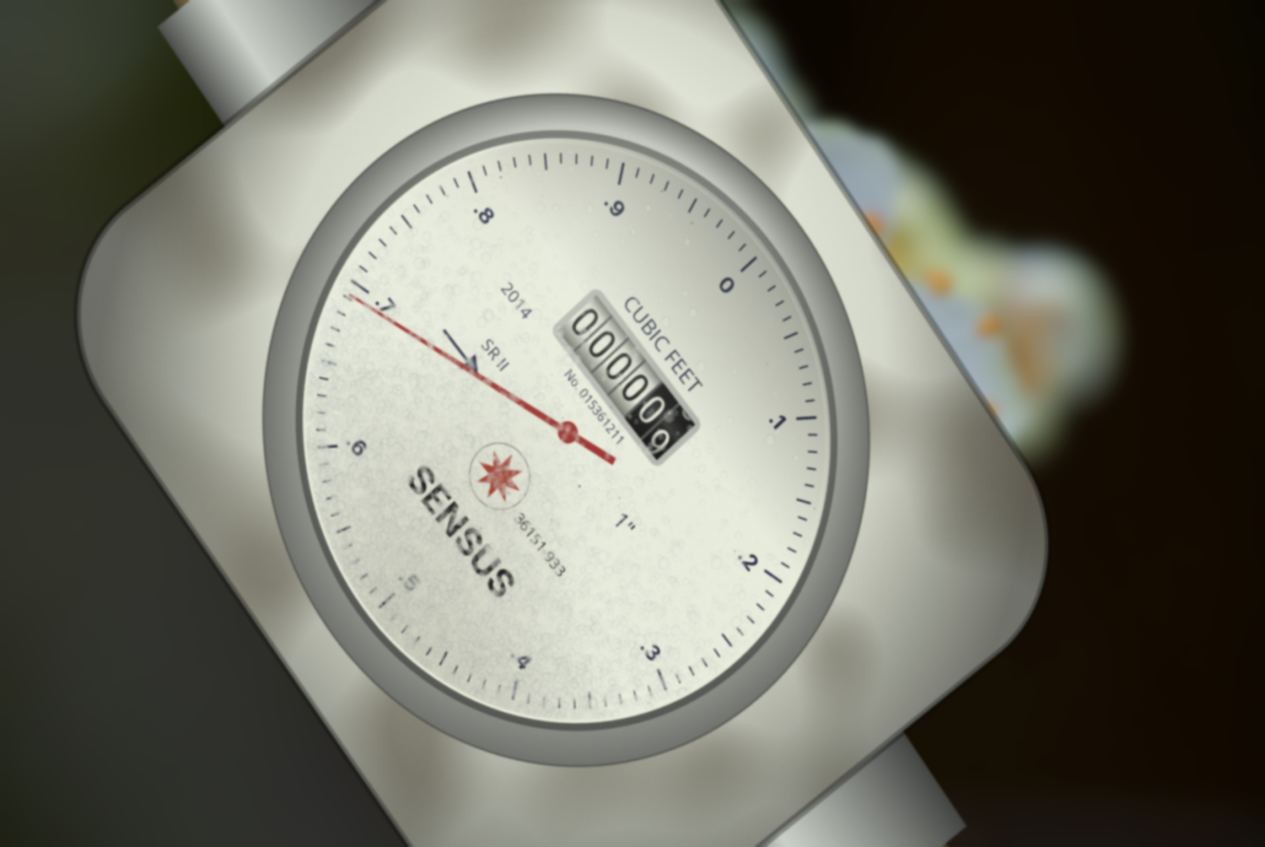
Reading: 8.69,ft³
